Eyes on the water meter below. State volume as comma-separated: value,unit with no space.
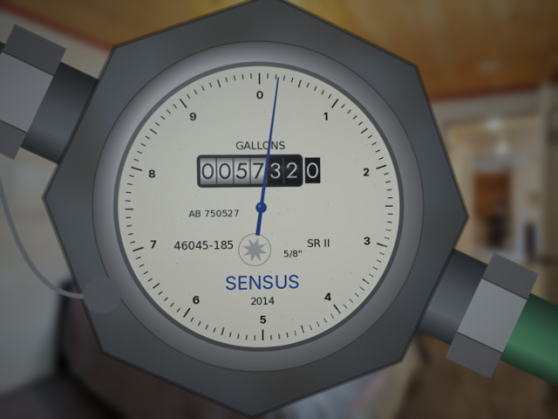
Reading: 57320.2,gal
